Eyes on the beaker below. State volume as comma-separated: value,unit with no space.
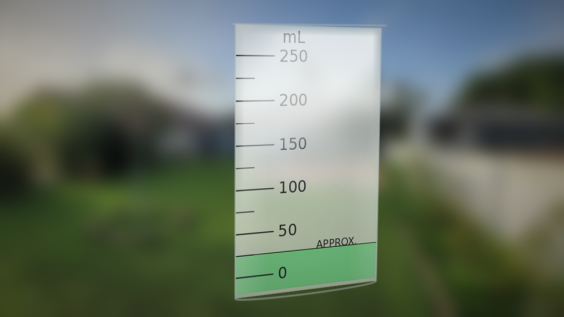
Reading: 25,mL
